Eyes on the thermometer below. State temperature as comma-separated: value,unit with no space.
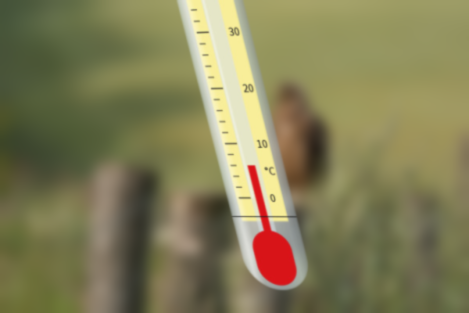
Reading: 6,°C
